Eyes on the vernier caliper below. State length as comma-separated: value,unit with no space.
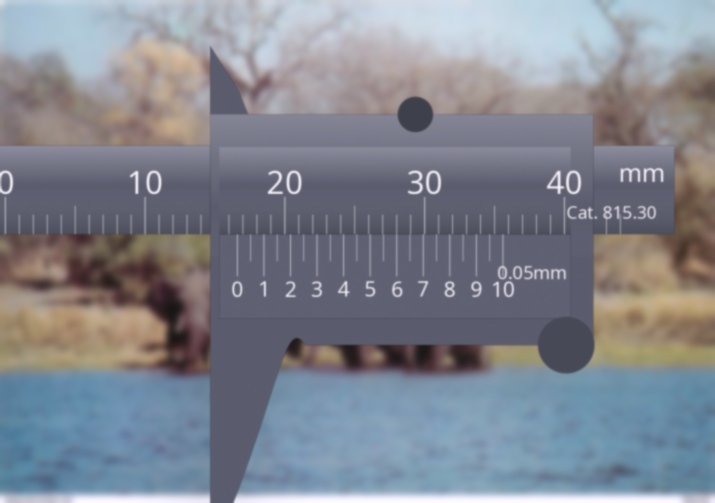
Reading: 16.6,mm
